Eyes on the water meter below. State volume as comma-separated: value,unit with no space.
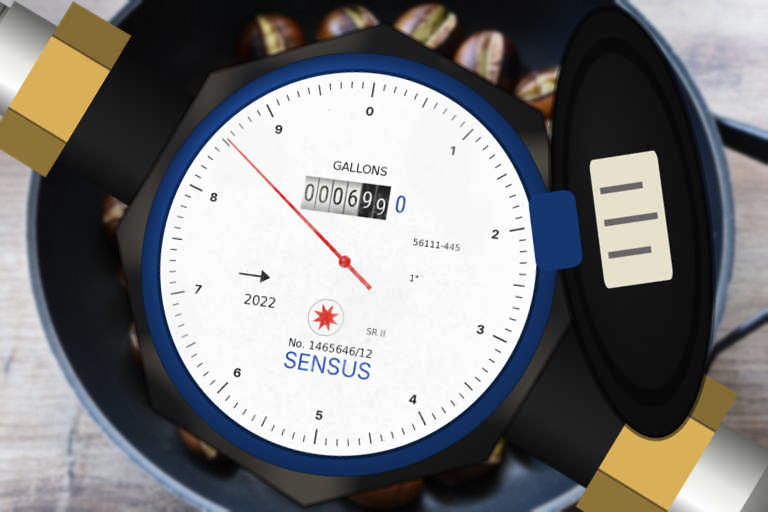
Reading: 6988.5,gal
